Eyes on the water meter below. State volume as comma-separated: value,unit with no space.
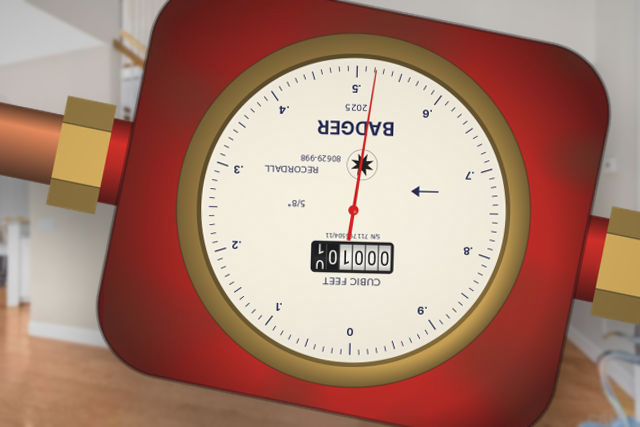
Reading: 100.52,ft³
